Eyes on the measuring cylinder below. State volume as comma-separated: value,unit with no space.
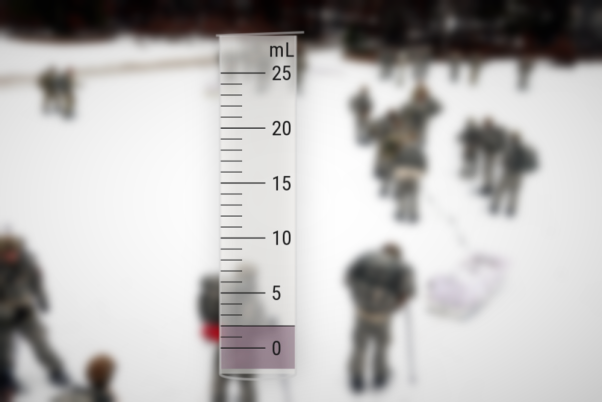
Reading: 2,mL
